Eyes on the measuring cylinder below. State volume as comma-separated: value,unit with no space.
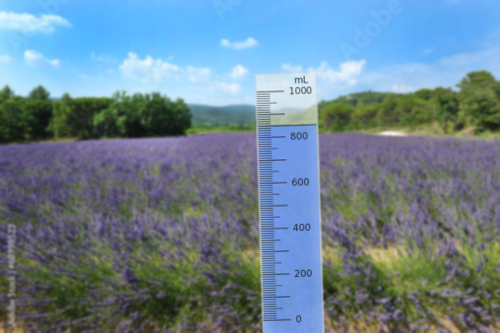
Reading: 850,mL
